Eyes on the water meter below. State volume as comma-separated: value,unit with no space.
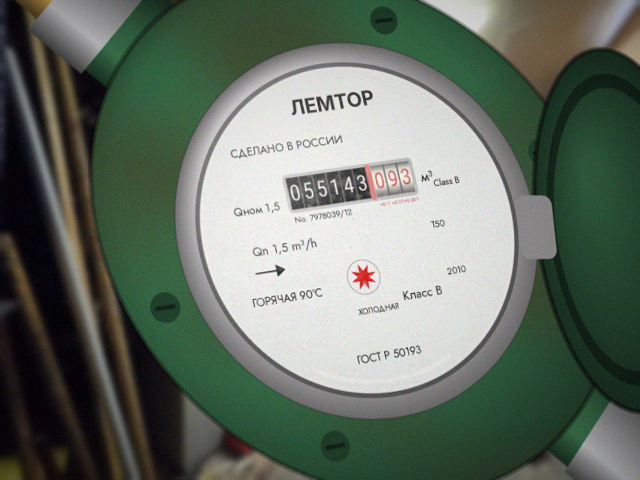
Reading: 55143.093,m³
